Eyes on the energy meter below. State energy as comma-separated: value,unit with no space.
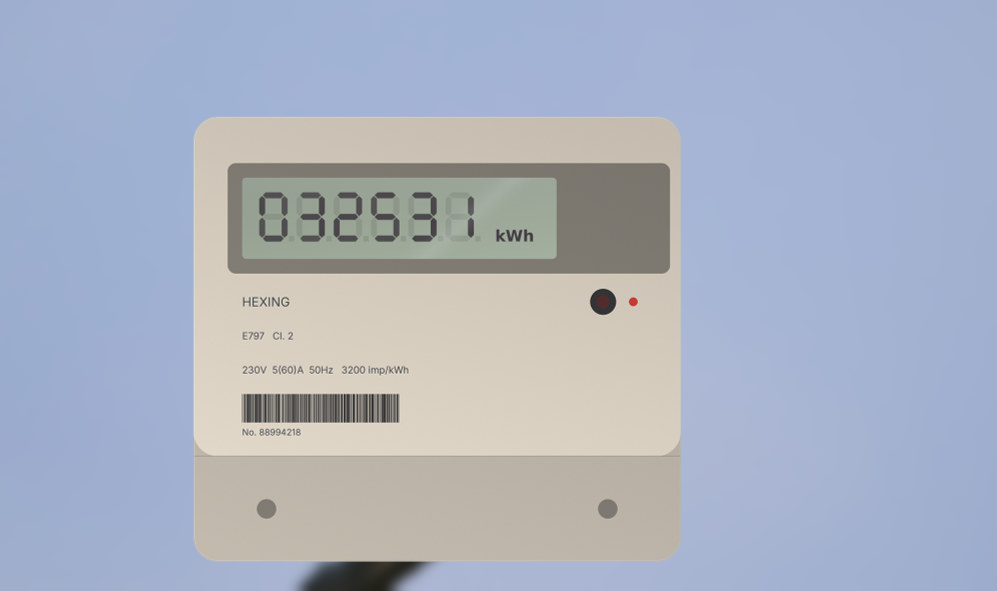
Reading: 32531,kWh
